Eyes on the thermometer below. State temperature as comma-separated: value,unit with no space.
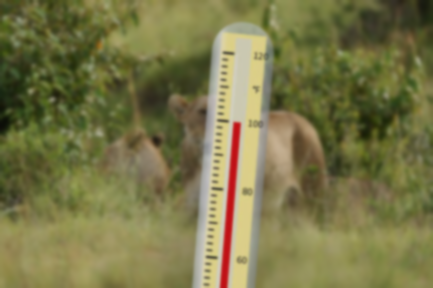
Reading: 100,°F
